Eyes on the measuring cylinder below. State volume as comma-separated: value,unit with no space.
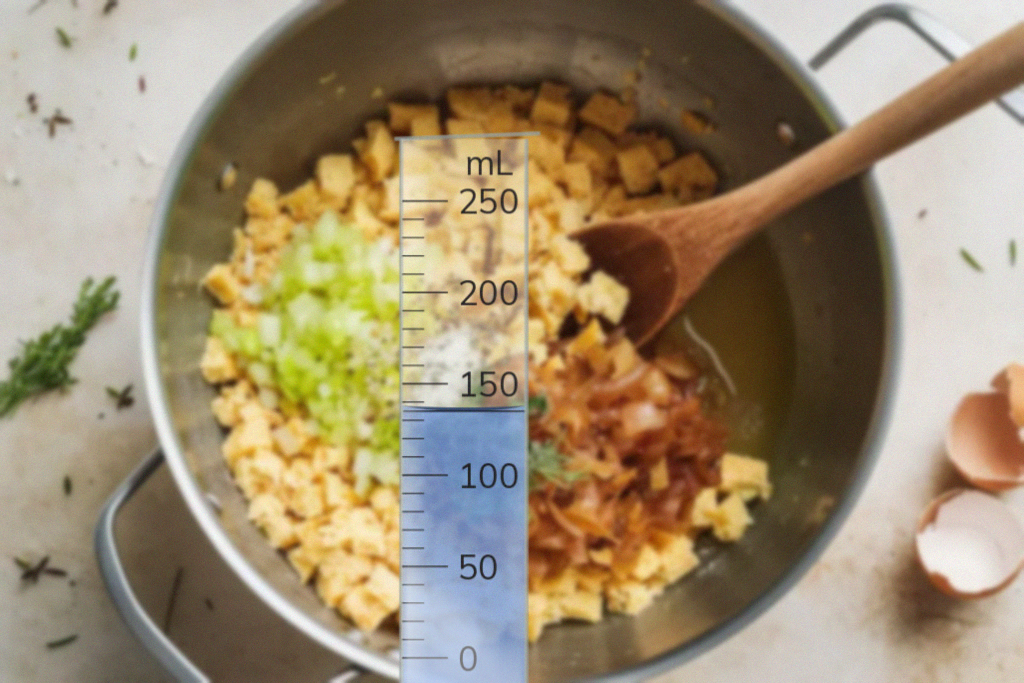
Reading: 135,mL
